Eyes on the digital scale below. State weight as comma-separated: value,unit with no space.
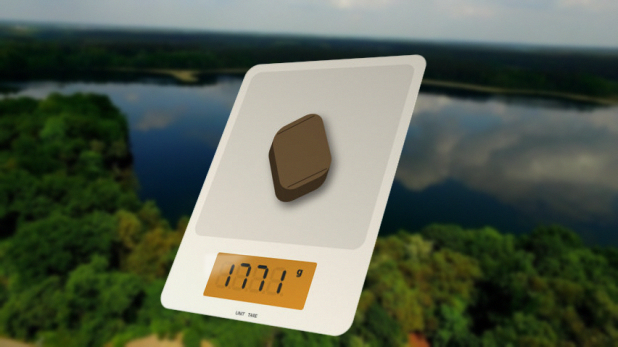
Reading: 1771,g
